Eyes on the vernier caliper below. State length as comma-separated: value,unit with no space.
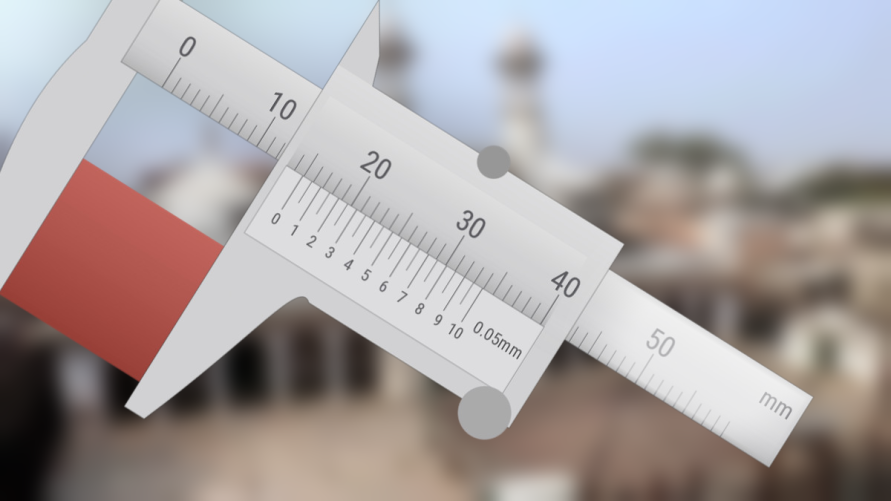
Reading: 14.9,mm
